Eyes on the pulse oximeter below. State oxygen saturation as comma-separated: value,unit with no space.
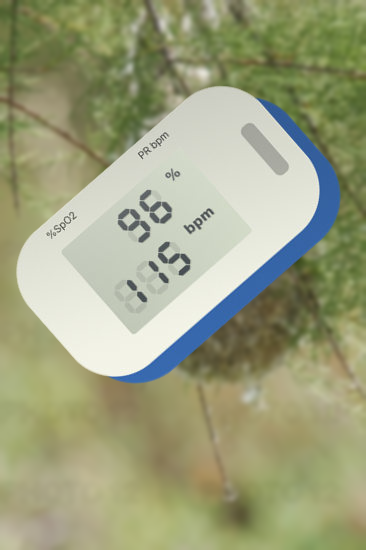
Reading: 96,%
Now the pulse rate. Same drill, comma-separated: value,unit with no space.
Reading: 115,bpm
